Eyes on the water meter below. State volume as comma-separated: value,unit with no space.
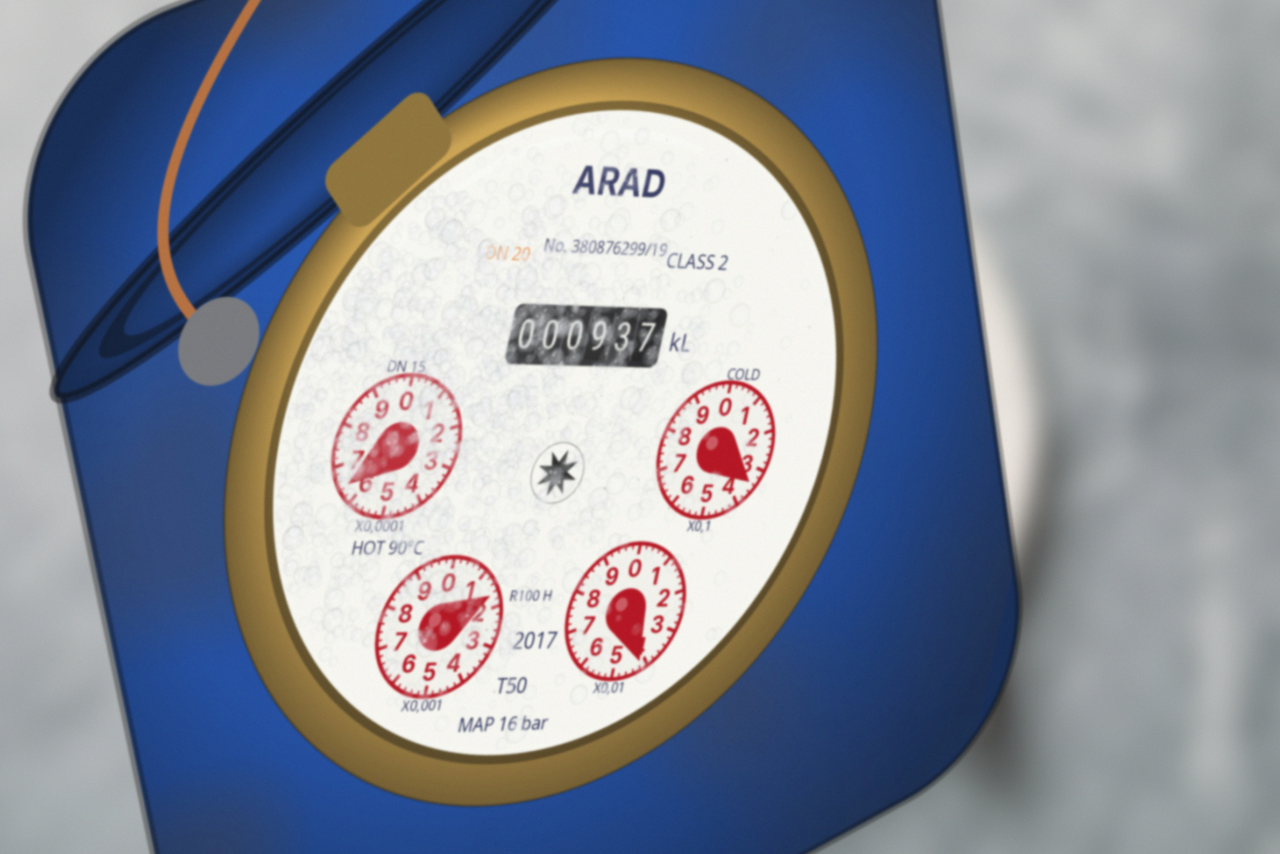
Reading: 937.3416,kL
